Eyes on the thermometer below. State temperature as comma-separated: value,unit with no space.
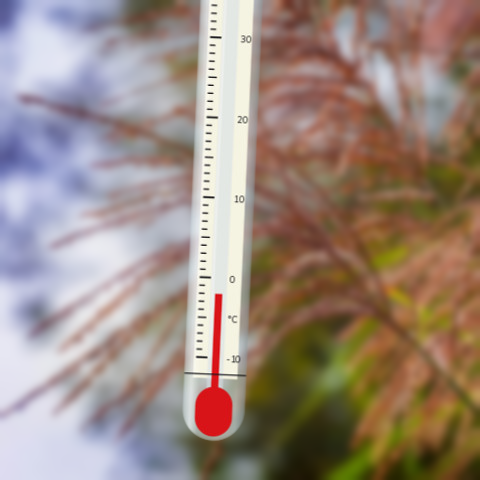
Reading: -2,°C
